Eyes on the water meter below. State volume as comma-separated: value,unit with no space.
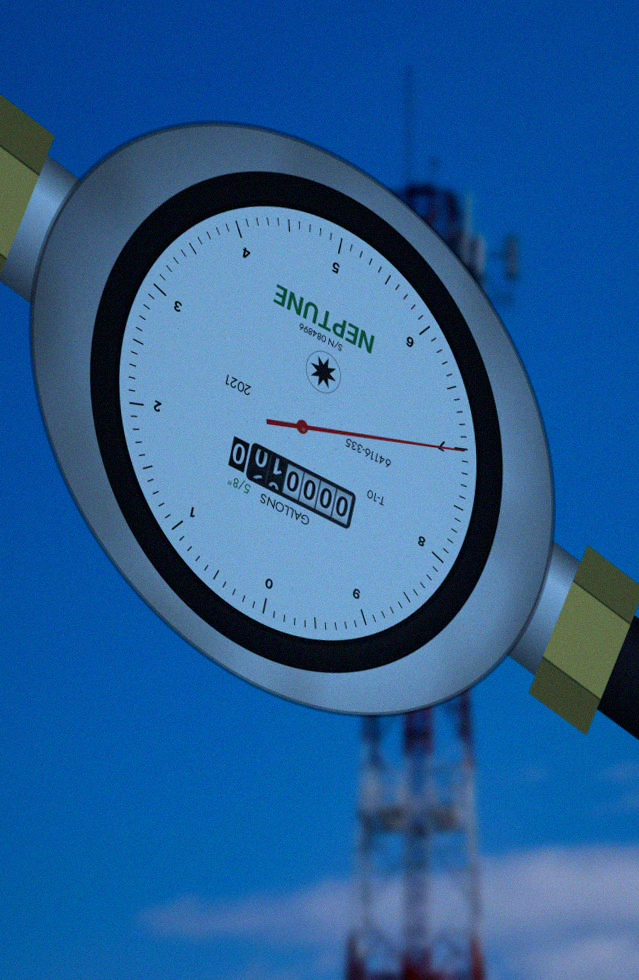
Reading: 97.0,gal
